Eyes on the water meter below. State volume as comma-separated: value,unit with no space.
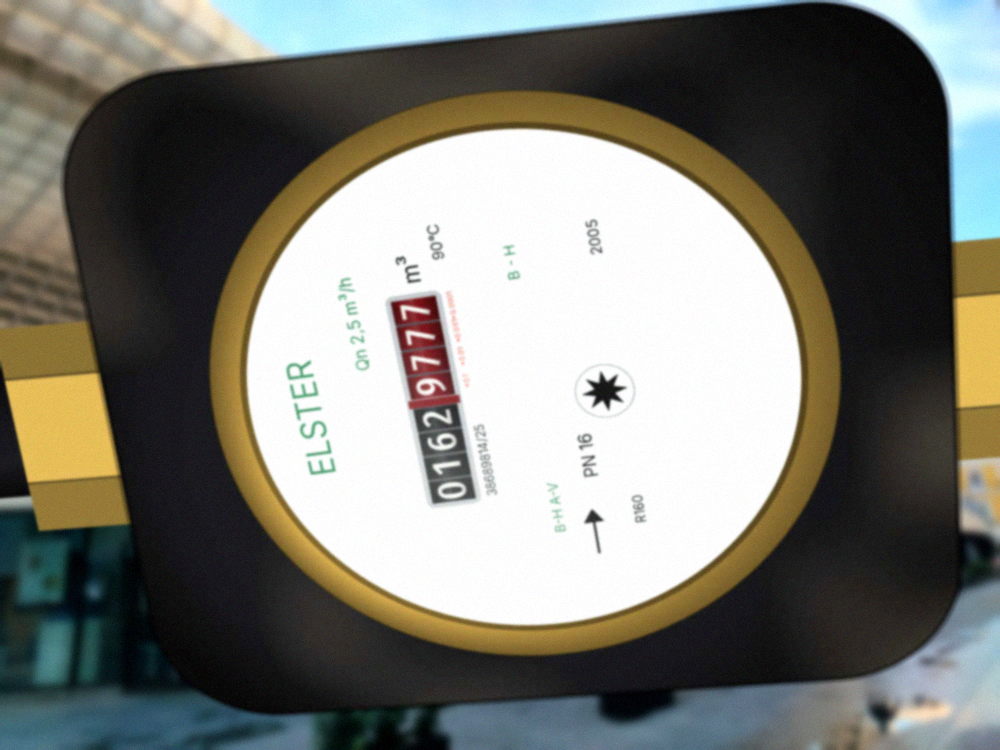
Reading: 162.9777,m³
